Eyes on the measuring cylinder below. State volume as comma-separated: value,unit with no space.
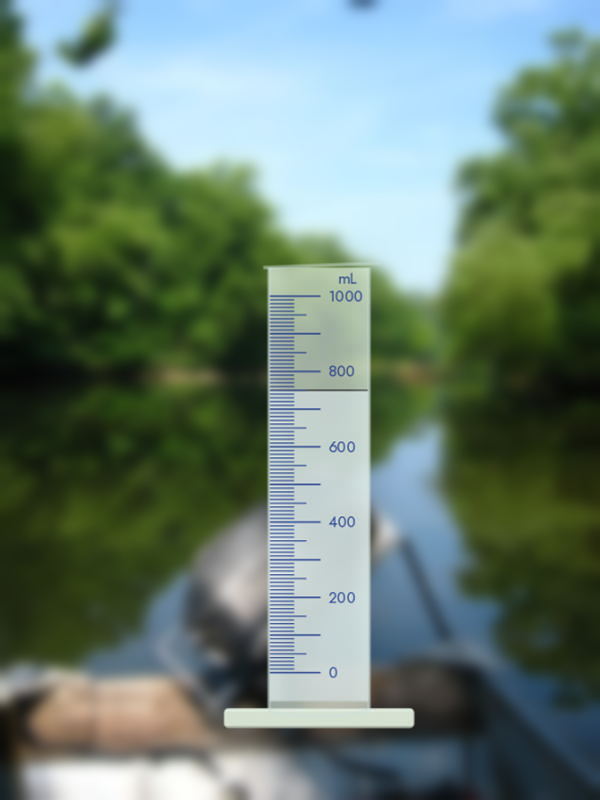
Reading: 750,mL
